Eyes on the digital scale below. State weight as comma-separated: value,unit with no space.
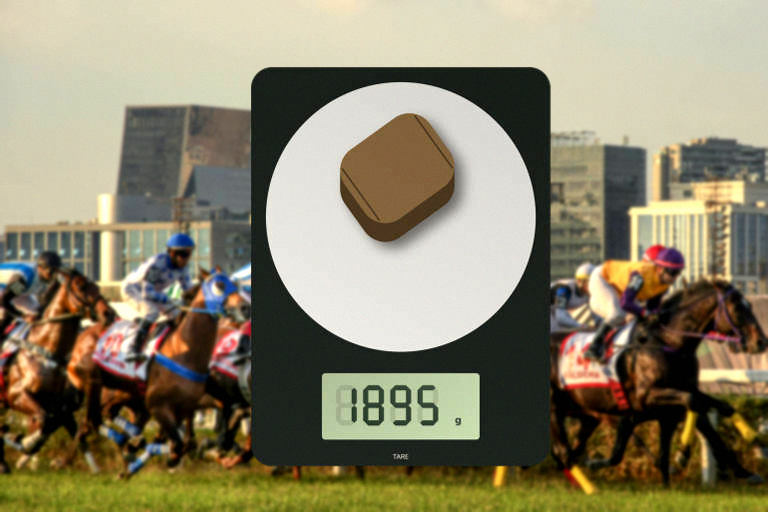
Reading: 1895,g
